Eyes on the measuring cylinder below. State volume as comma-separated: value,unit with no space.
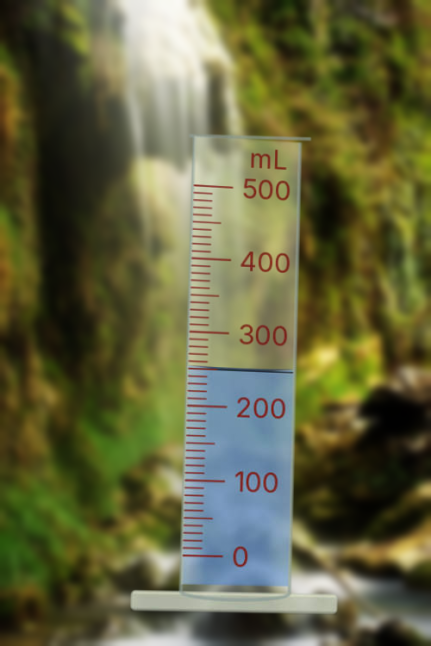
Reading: 250,mL
